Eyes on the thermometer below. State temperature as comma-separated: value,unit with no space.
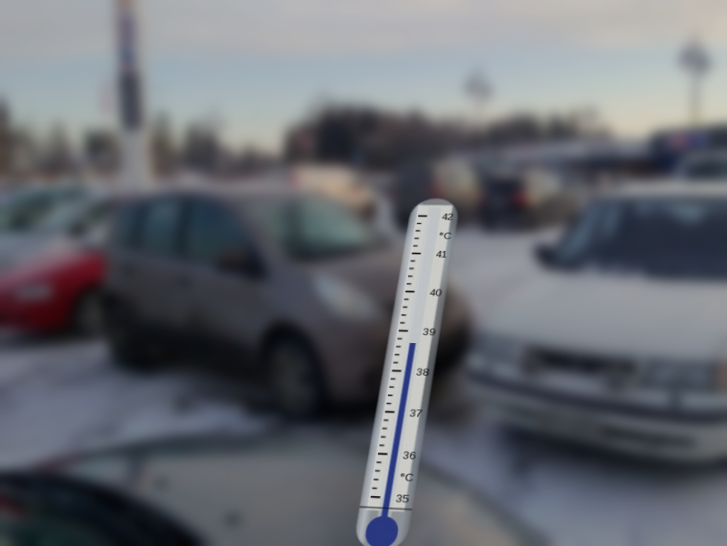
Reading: 38.7,°C
